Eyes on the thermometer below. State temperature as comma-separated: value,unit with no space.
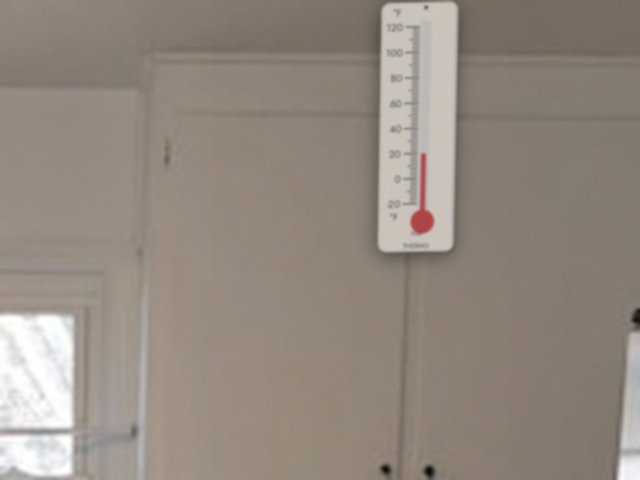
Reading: 20,°F
